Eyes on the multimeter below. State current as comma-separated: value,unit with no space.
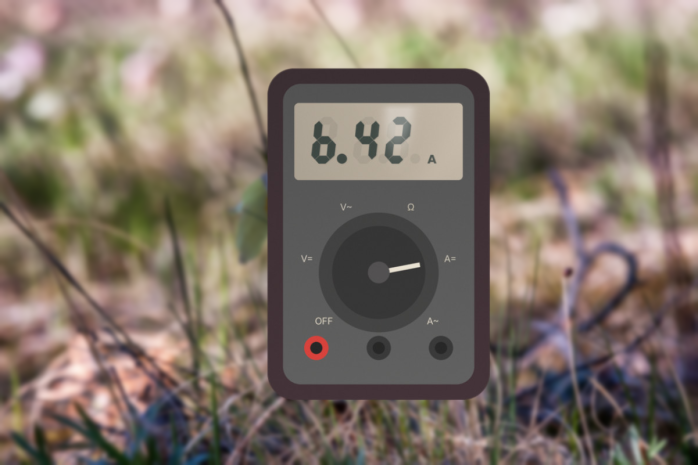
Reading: 6.42,A
